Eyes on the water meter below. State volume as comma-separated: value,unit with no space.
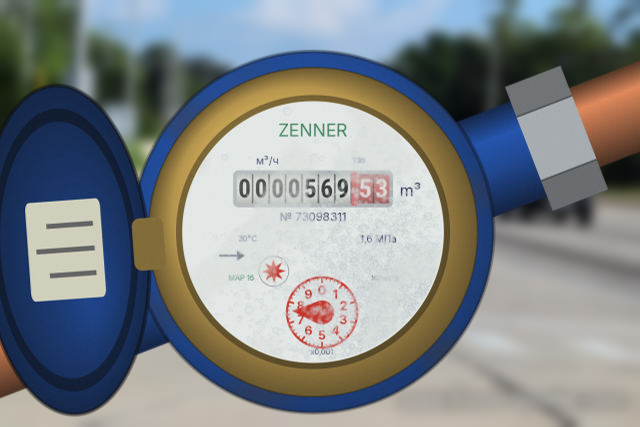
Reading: 569.537,m³
